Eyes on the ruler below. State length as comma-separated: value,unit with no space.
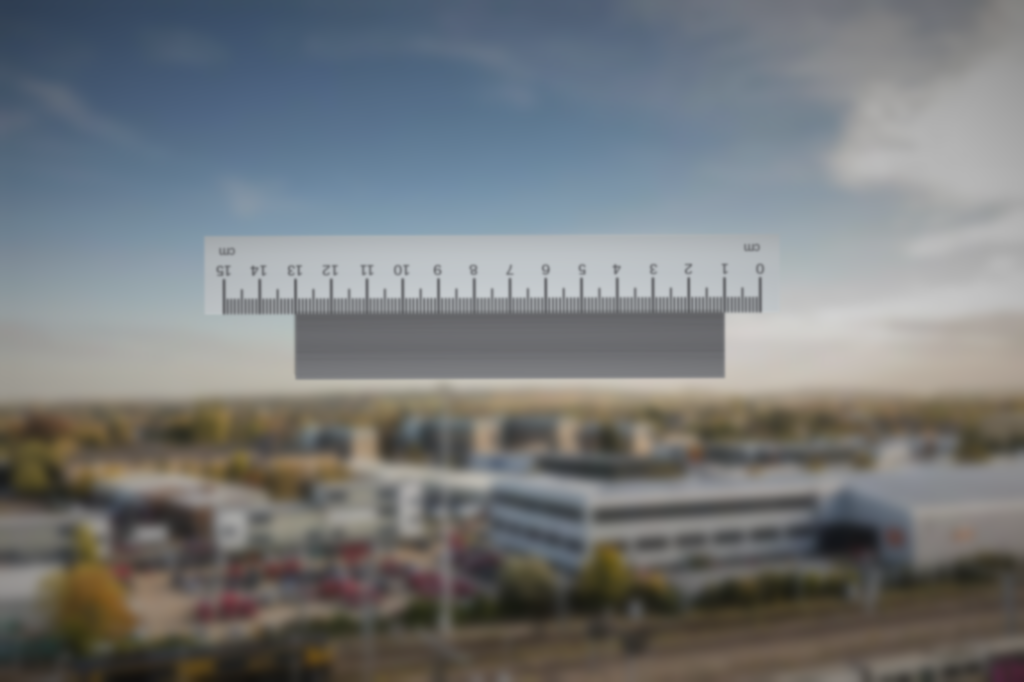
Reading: 12,cm
